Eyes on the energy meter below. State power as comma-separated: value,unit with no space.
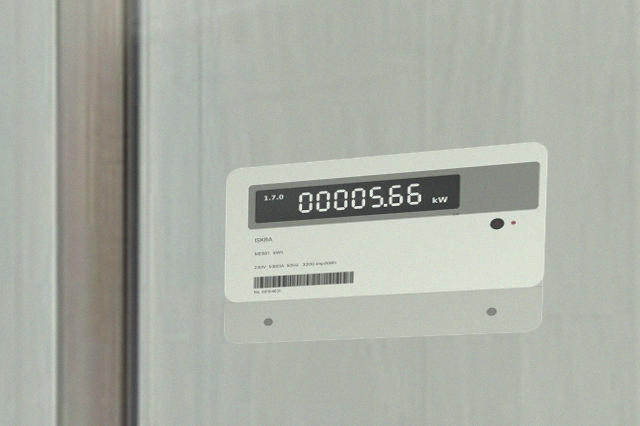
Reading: 5.66,kW
